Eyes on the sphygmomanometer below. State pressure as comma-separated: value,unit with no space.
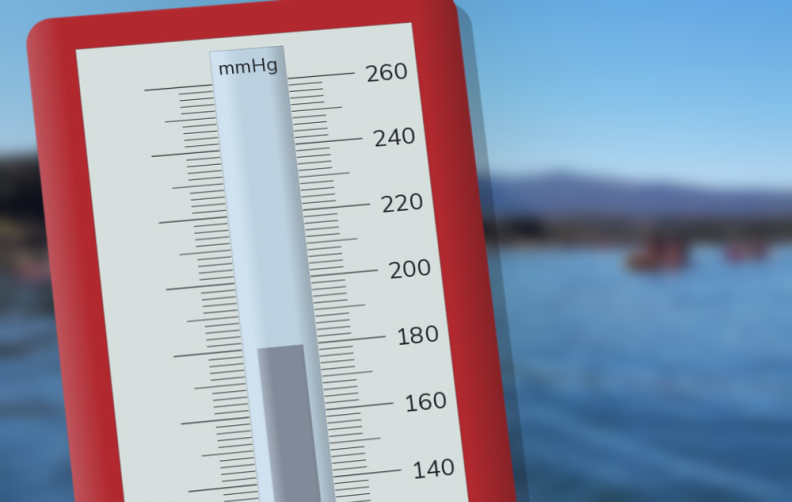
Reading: 180,mmHg
